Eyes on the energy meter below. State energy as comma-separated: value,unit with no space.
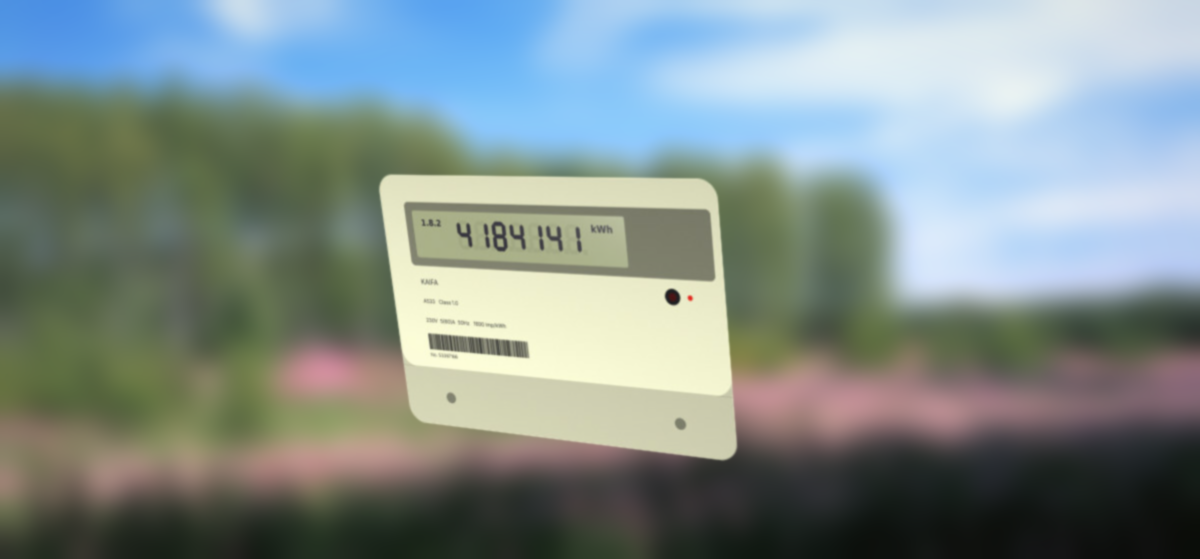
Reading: 4184141,kWh
